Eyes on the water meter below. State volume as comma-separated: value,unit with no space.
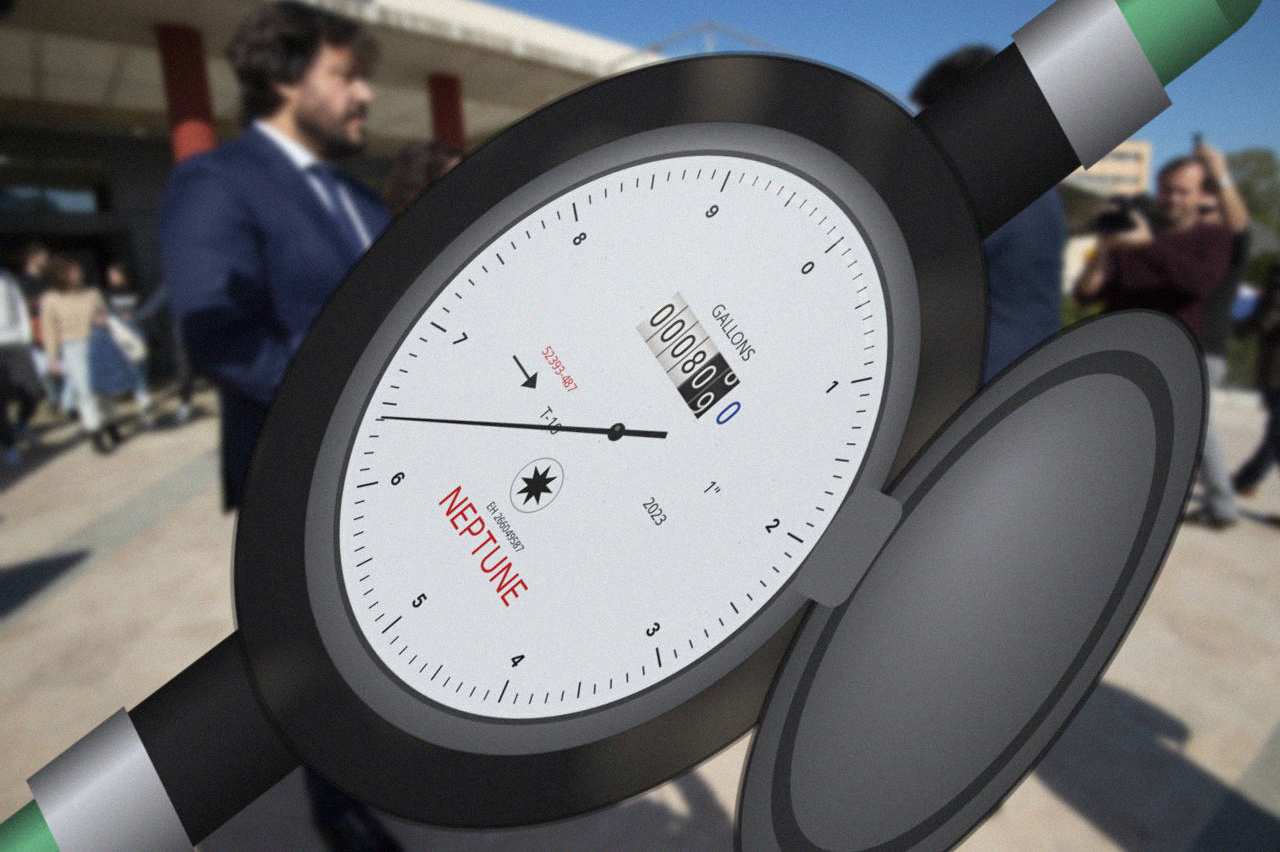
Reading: 8086.4,gal
